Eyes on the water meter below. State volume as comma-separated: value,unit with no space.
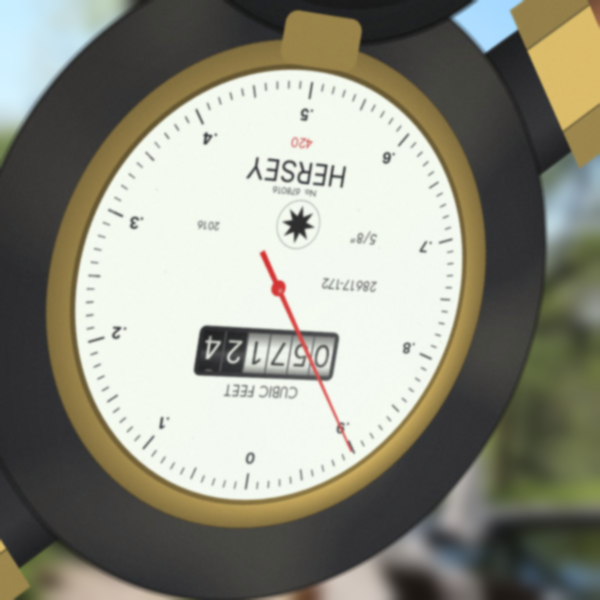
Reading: 57123.90,ft³
